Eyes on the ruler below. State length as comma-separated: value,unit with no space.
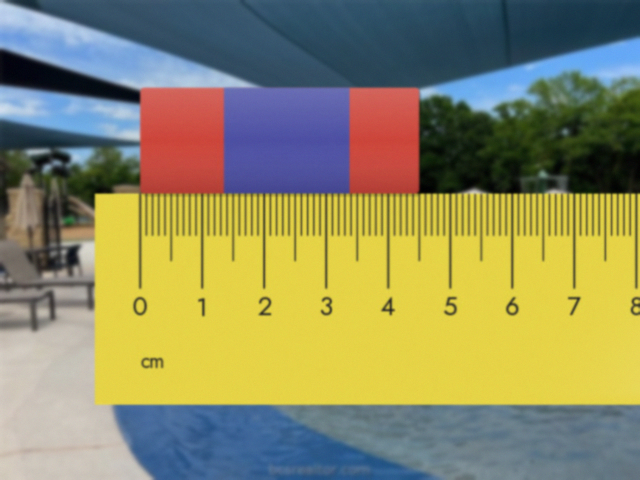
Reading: 4.5,cm
